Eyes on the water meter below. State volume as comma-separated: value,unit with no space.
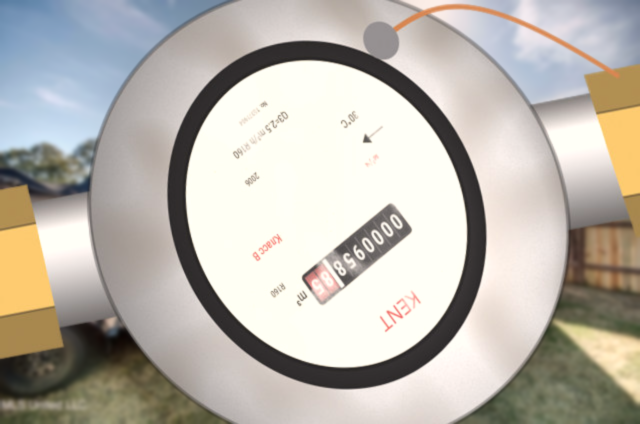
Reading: 958.85,m³
